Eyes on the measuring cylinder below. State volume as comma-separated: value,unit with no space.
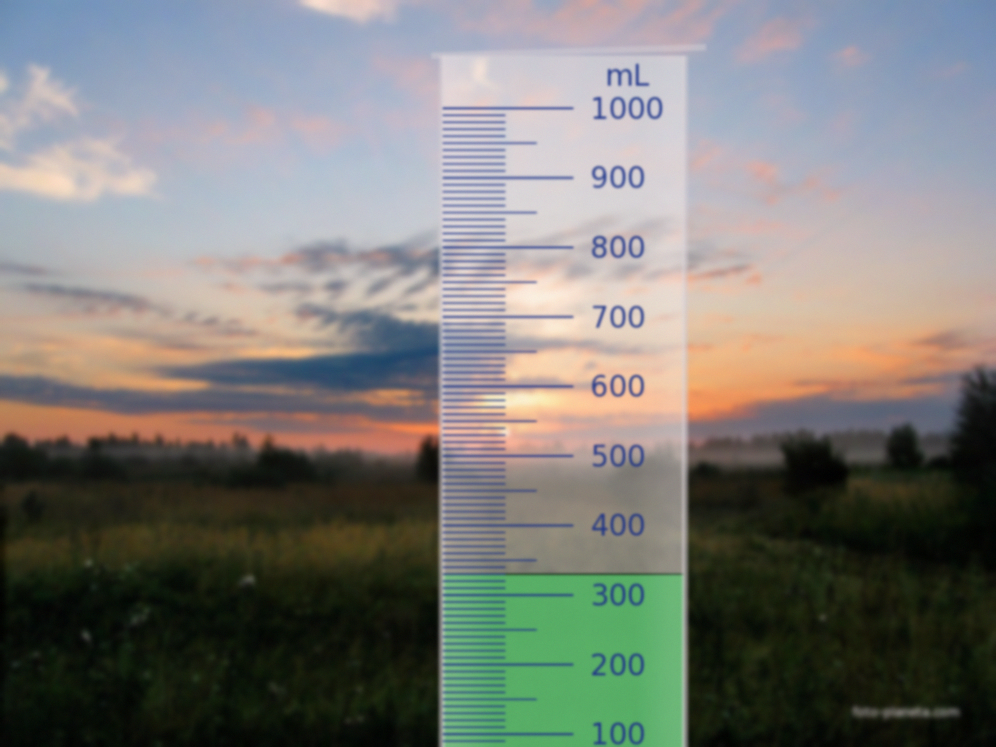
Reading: 330,mL
